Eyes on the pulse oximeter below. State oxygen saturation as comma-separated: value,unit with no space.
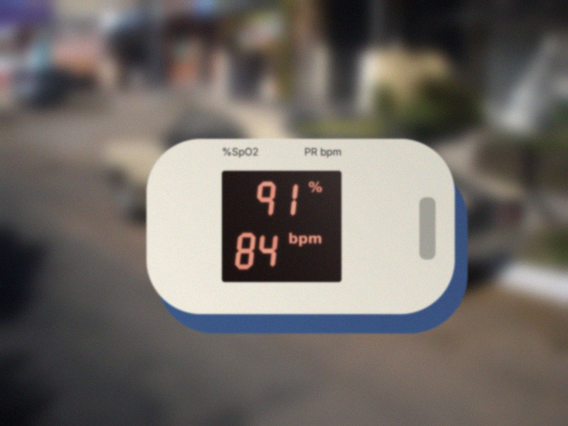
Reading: 91,%
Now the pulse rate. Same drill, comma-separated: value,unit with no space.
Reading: 84,bpm
